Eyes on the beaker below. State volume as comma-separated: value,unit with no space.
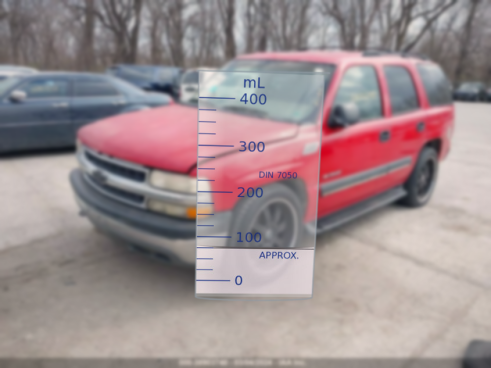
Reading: 75,mL
